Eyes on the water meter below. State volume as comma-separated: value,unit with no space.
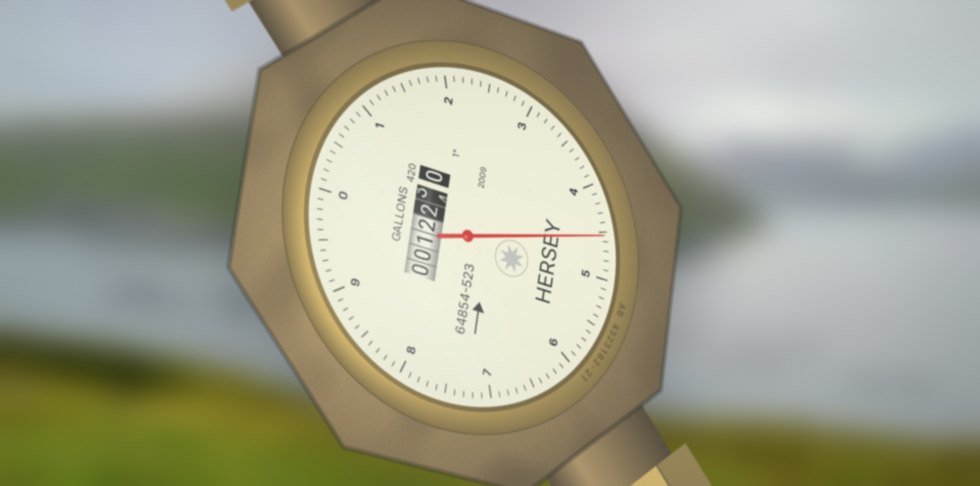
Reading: 12234.5,gal
